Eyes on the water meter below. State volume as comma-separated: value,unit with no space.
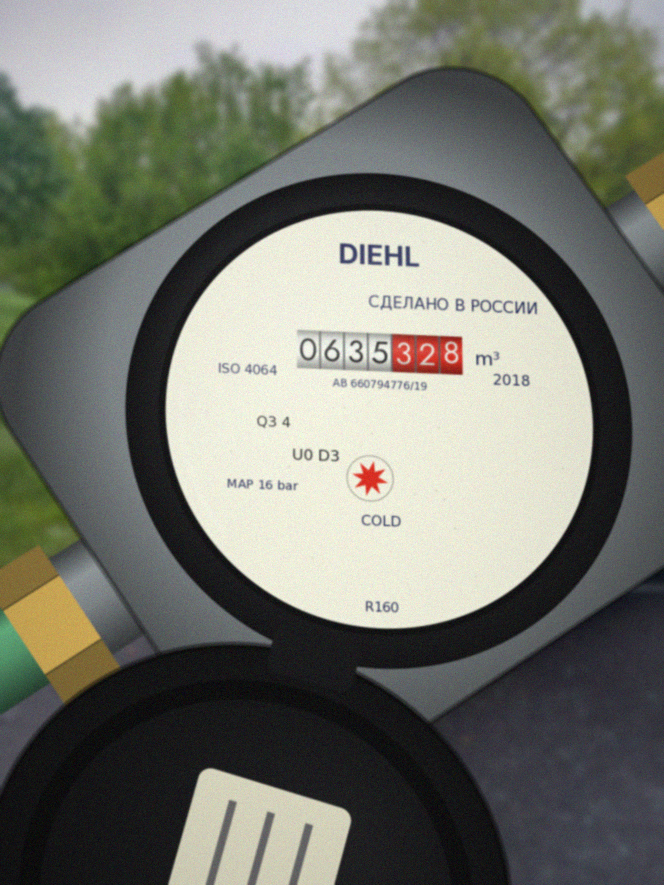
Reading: 635.328,m³
